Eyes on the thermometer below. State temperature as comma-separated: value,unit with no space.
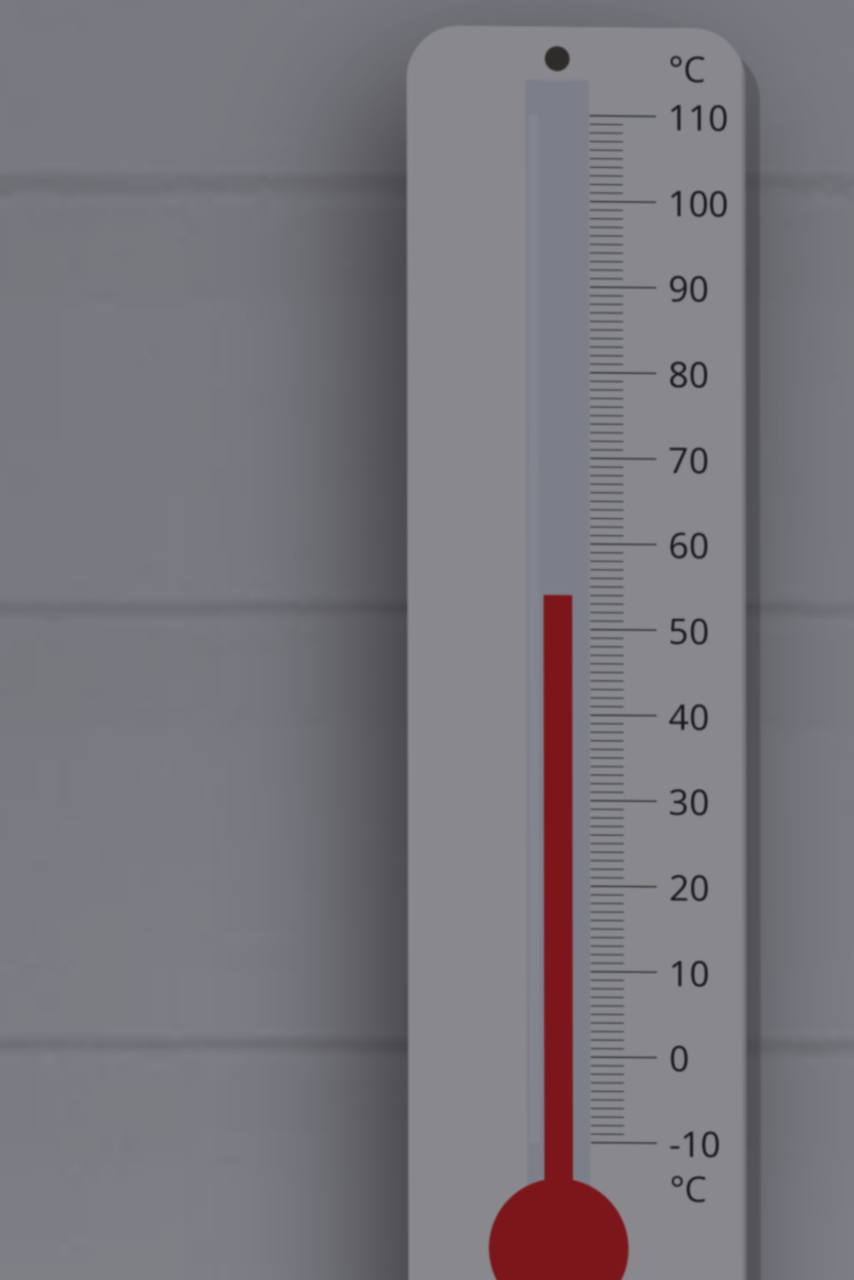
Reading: 54,°C
